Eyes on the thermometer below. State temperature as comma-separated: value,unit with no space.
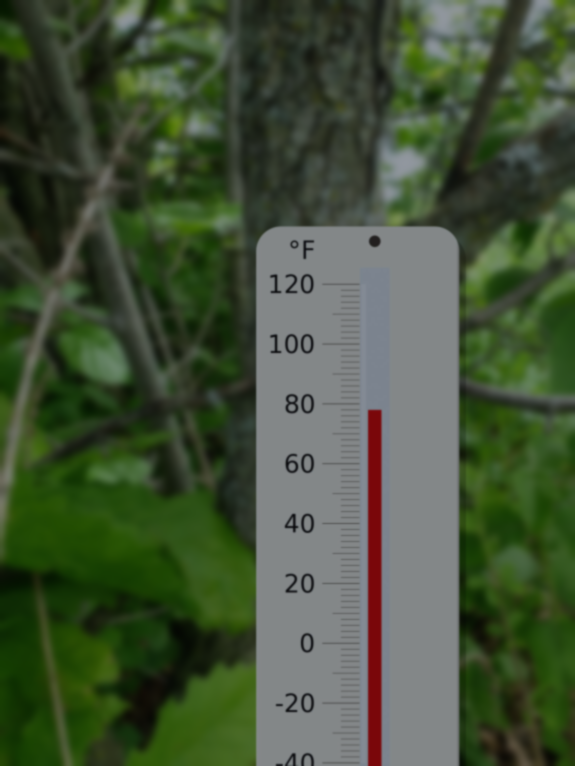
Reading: 78,°F
